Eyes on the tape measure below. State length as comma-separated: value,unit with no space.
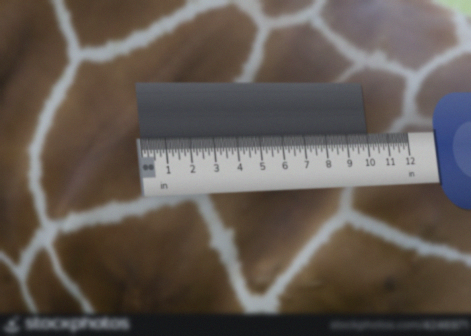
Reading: 10,in
